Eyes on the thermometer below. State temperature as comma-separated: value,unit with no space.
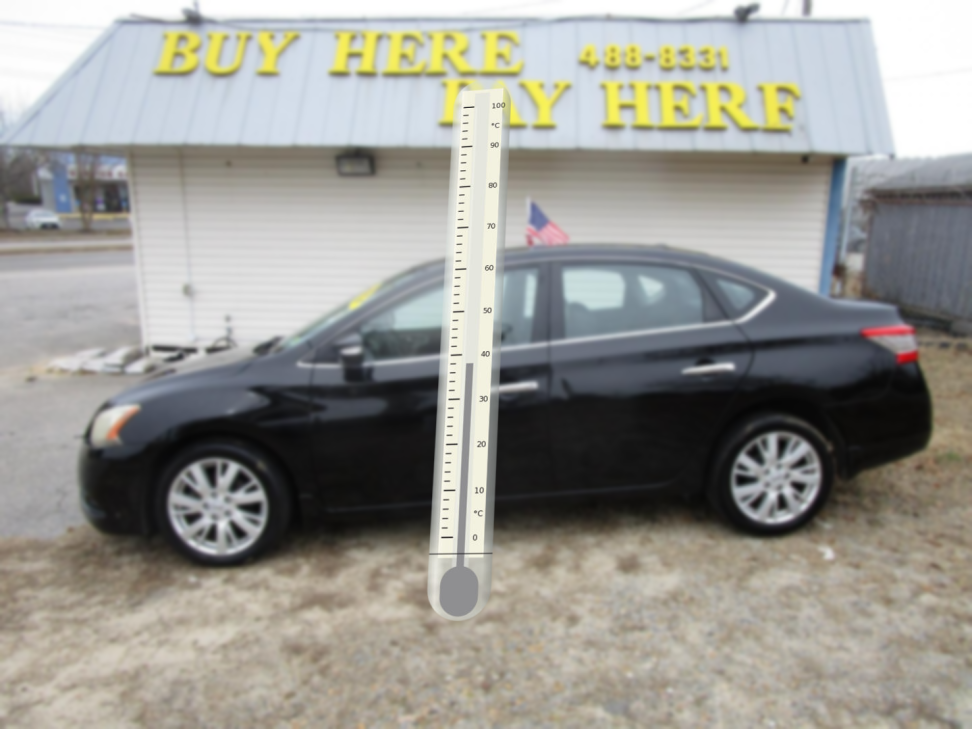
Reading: 38,°C
